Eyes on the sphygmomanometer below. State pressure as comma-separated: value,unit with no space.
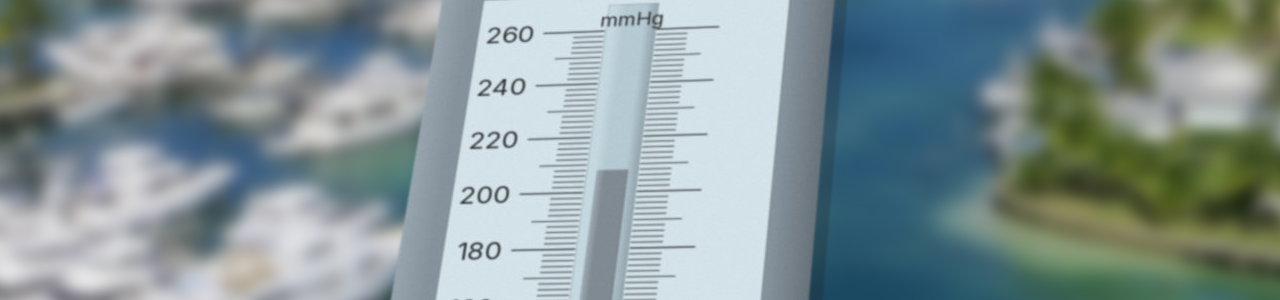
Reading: 208,mmHg
